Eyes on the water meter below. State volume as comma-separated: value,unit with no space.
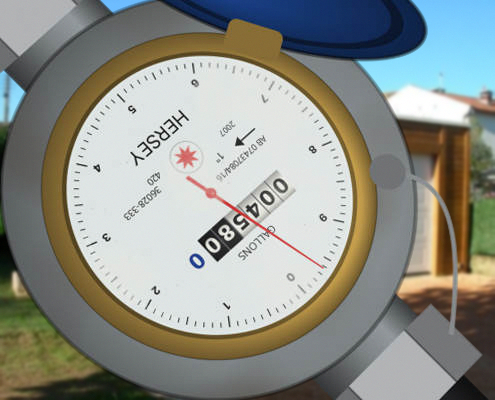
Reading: 45799.6,gal
